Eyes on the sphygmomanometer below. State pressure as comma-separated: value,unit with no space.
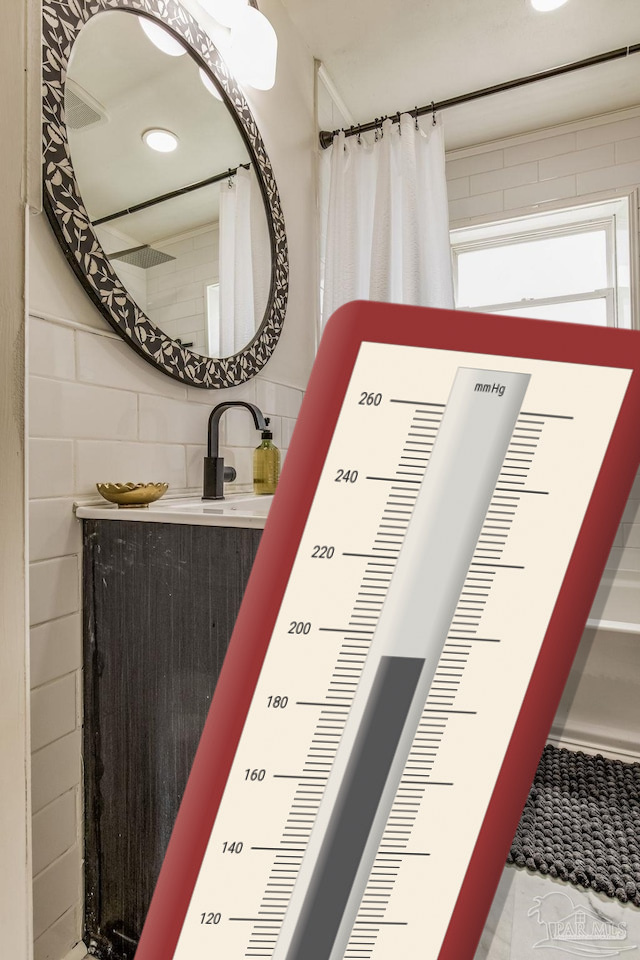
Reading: 194,mmHg
